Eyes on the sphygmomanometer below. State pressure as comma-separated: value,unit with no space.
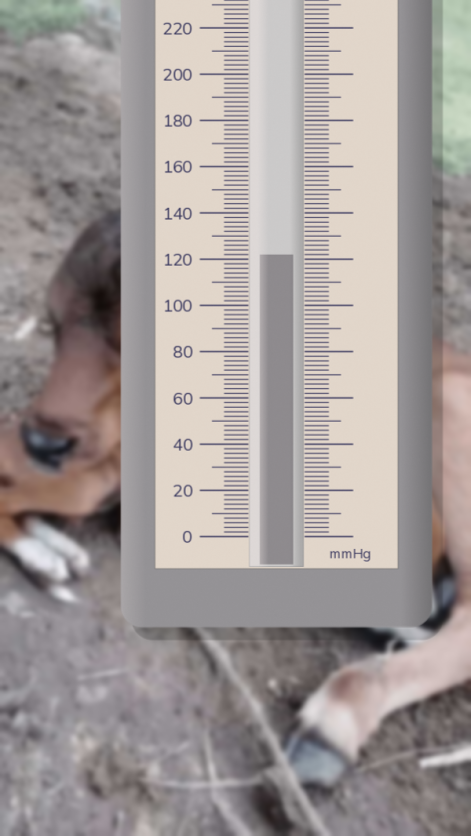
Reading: 122,mmHg
